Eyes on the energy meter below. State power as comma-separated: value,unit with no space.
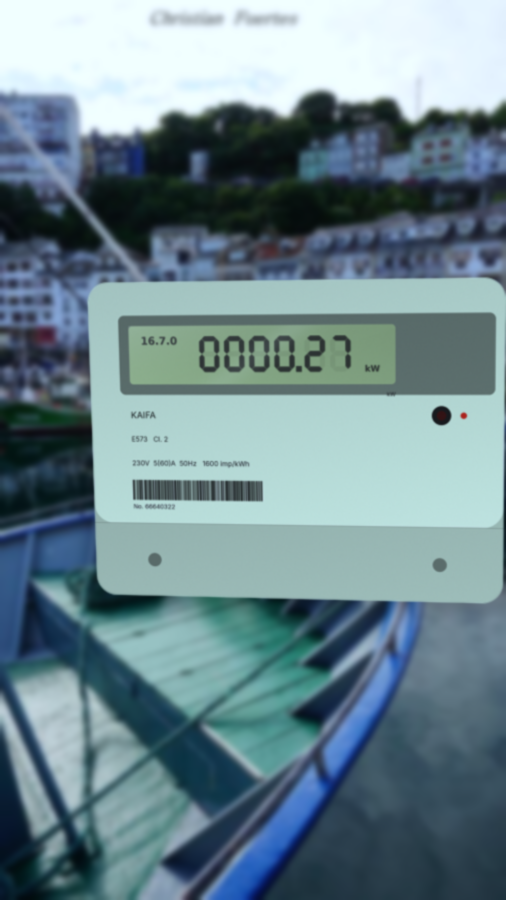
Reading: 0.27,kW
